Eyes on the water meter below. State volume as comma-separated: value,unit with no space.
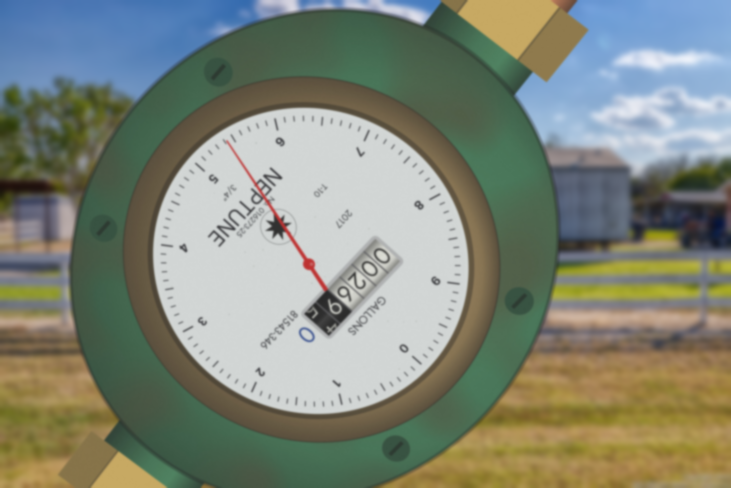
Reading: 26945.4,gal
